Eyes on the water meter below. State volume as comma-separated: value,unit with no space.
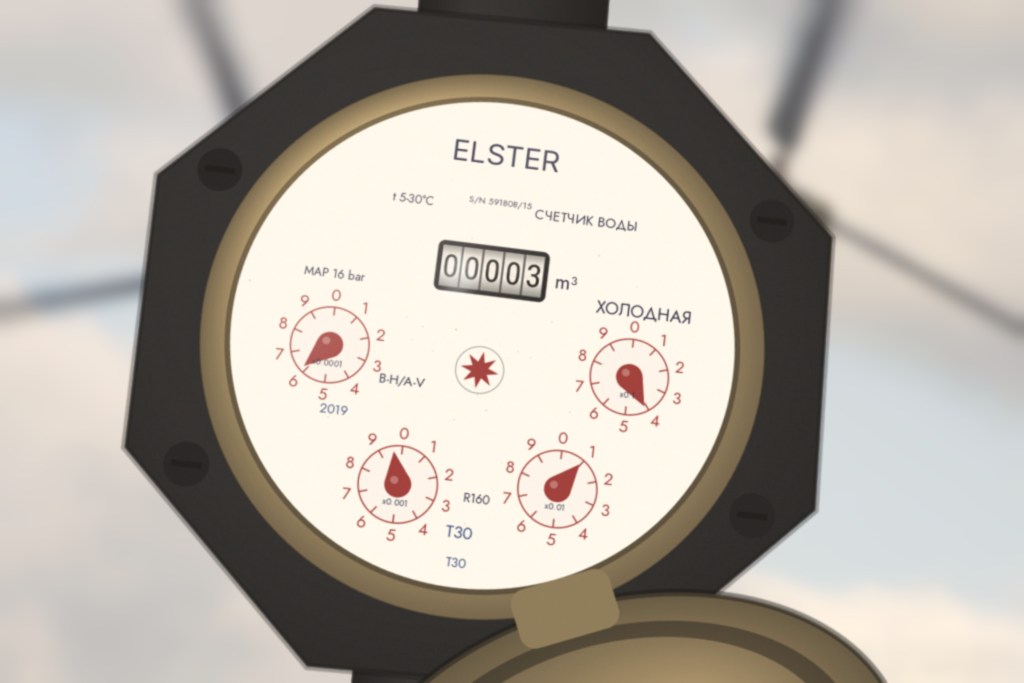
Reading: 3.4096,m³
